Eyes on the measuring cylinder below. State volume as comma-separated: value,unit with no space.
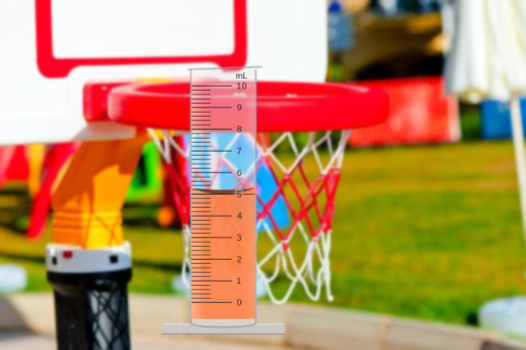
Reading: 5,mL
